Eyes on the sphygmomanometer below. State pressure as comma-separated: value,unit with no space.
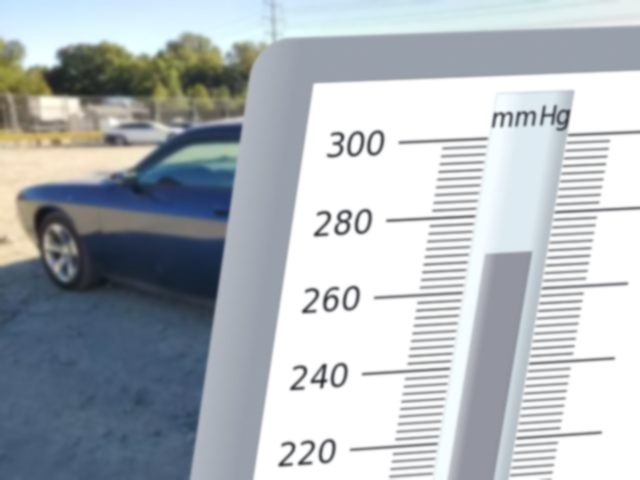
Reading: 270,mmHg
